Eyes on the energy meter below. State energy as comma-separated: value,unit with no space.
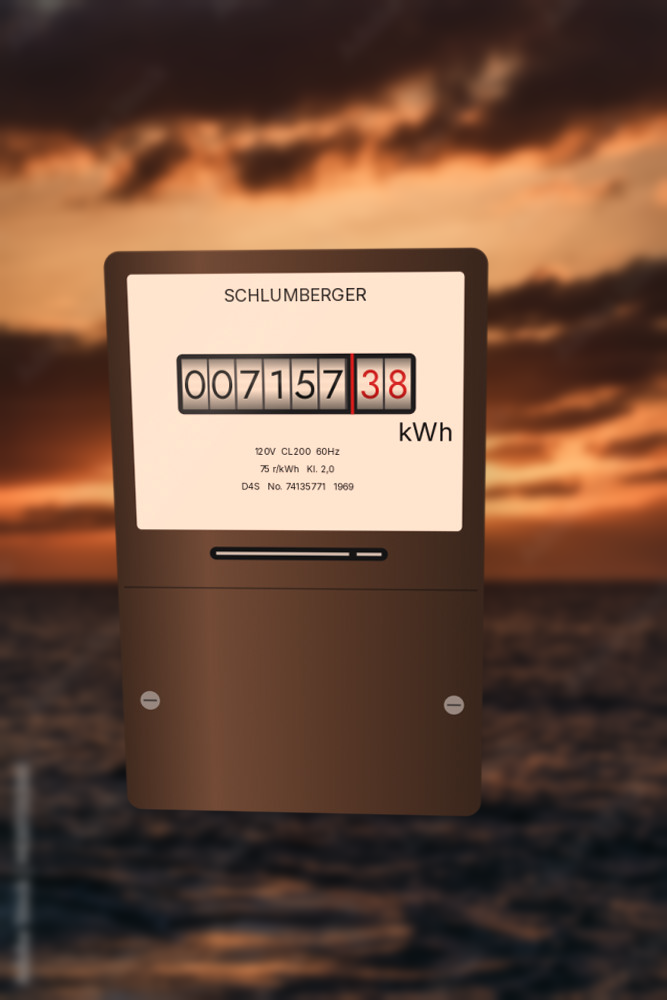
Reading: 7157.38,kWh
